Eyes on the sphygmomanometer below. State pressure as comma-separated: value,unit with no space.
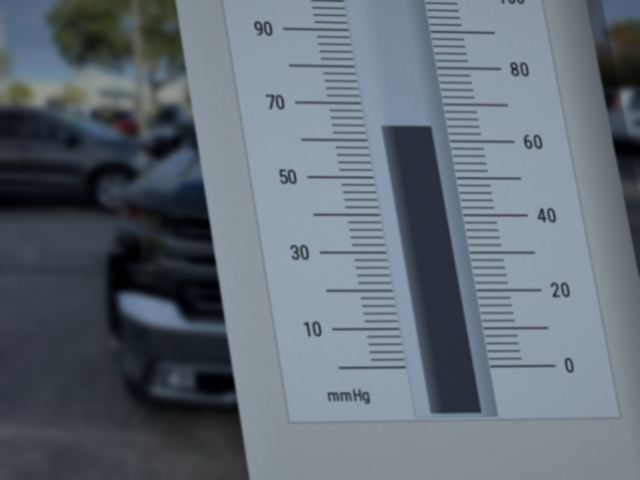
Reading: 64,mmHg
